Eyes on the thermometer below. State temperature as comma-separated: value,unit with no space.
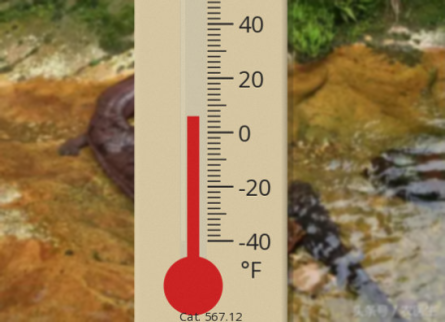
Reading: 6,°F
